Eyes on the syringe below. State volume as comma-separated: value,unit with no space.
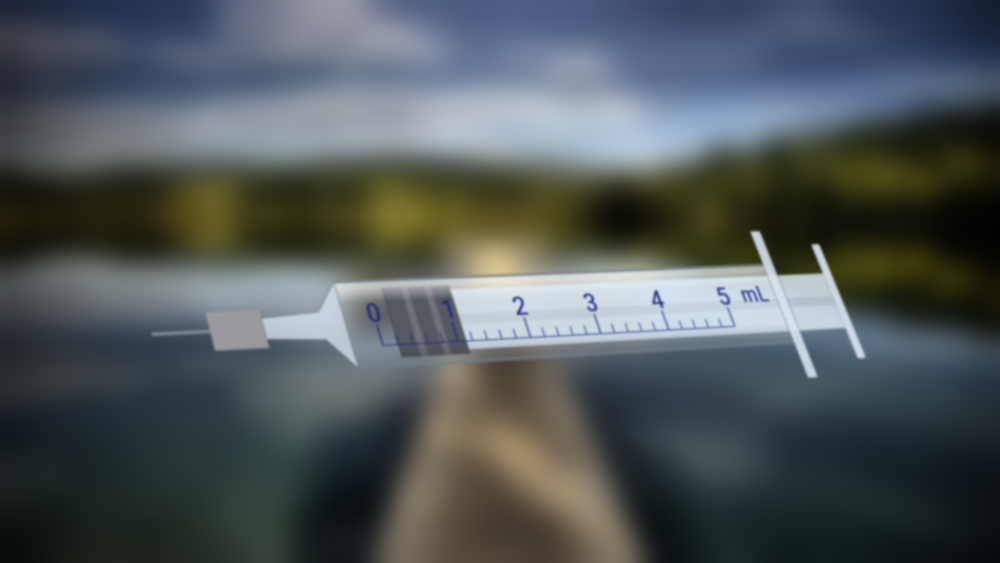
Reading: 0.2,mL
